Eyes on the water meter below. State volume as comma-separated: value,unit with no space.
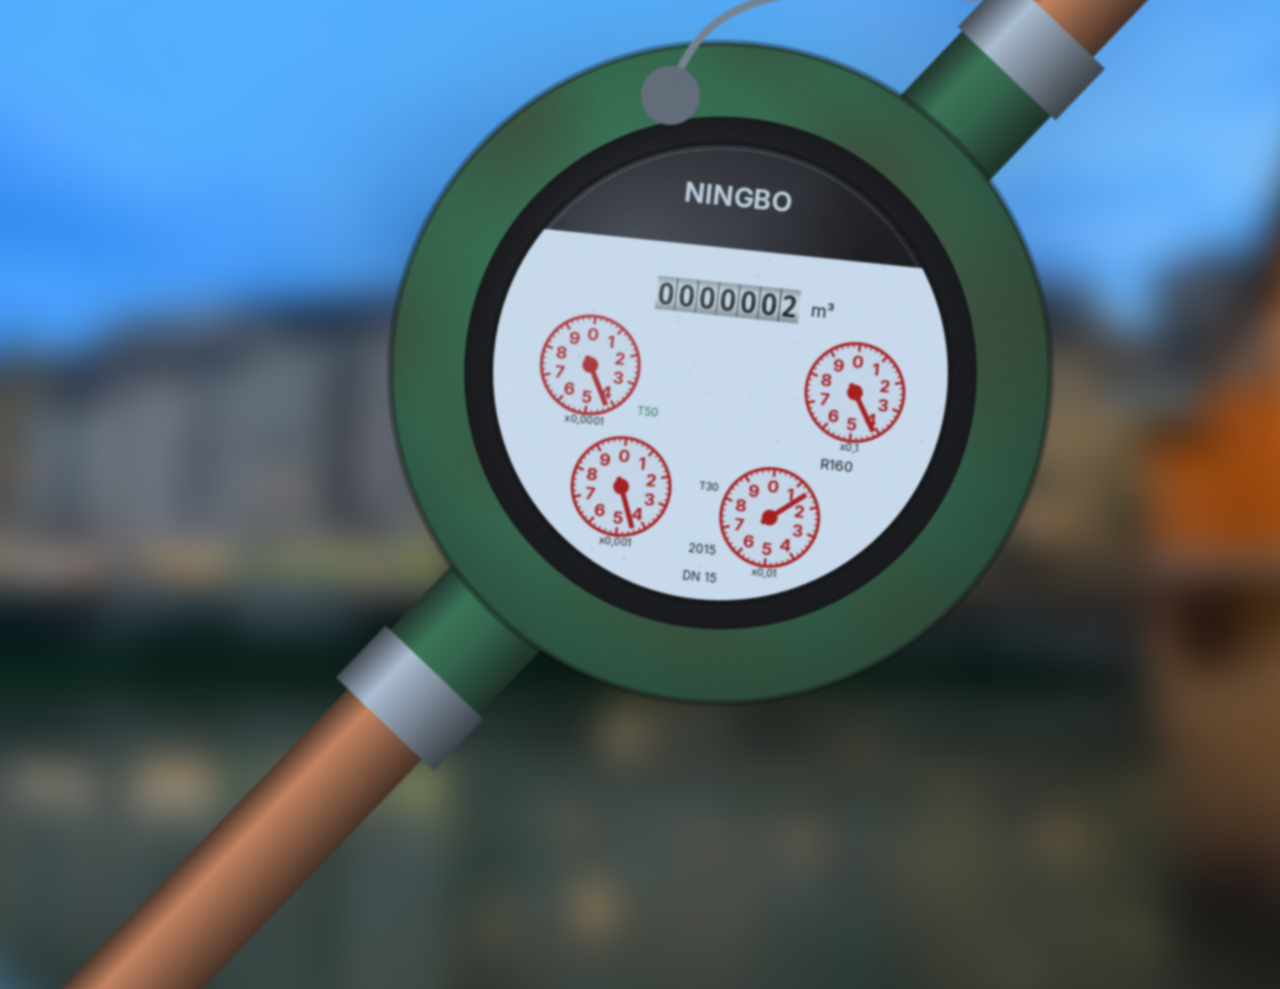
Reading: 2.4144,m³
